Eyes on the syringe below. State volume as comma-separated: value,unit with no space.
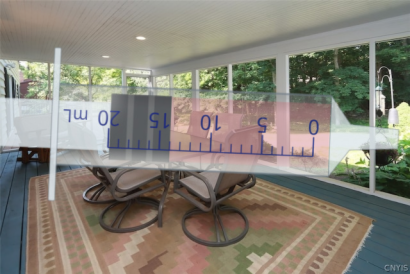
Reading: 14,mL
